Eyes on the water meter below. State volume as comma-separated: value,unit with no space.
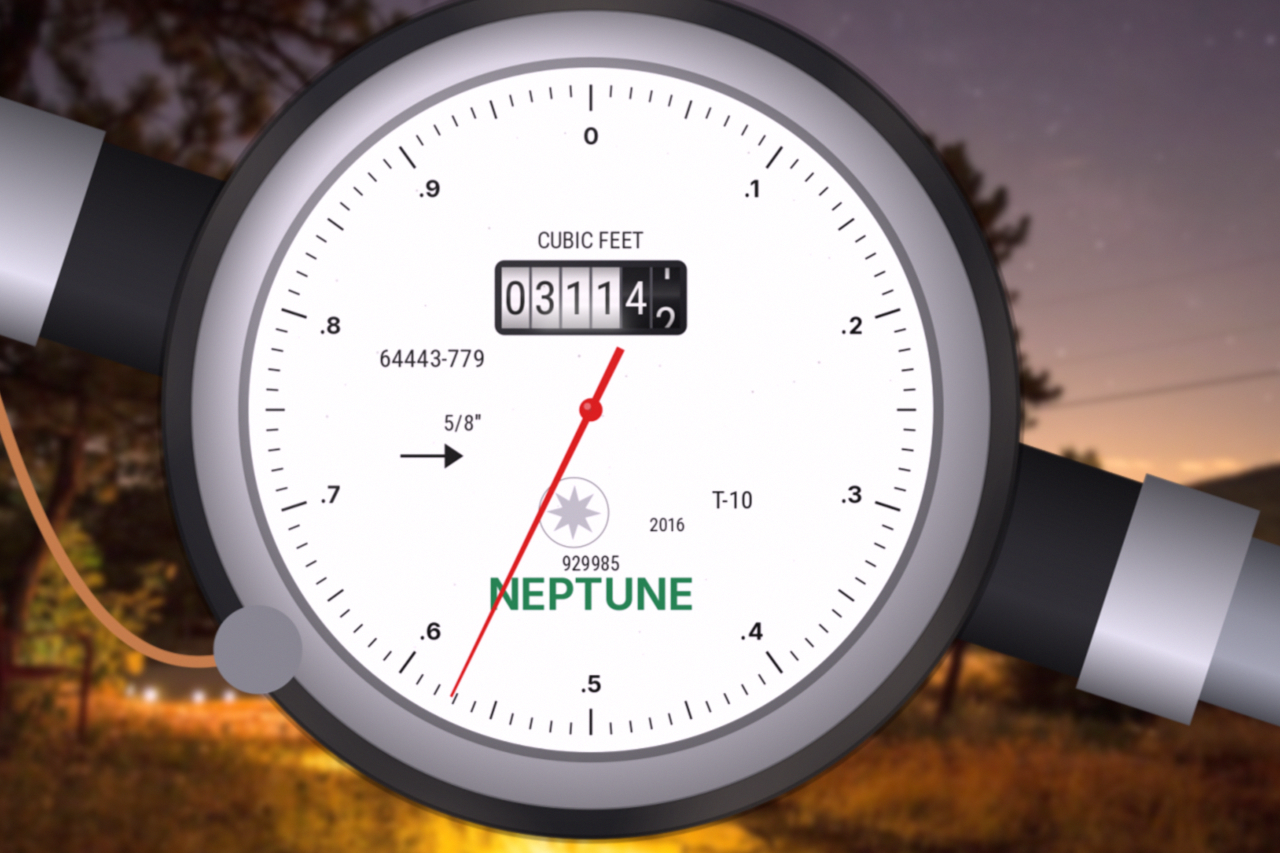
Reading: 31141.57,ft³
